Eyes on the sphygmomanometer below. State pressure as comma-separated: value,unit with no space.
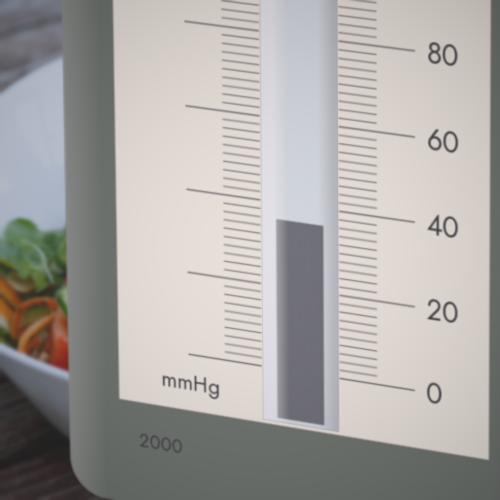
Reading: 36,mmHg
